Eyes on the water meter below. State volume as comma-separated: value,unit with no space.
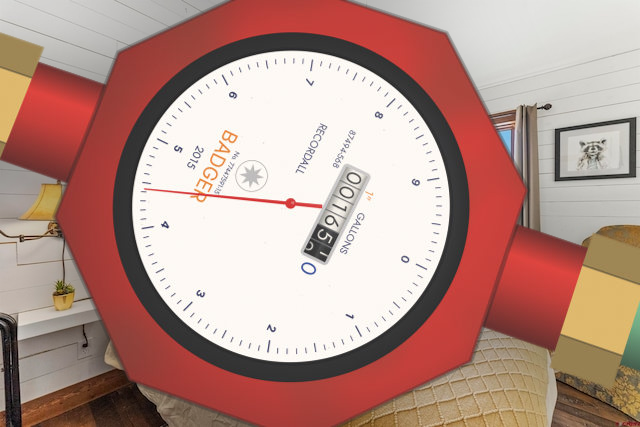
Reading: 16514.4,gal
